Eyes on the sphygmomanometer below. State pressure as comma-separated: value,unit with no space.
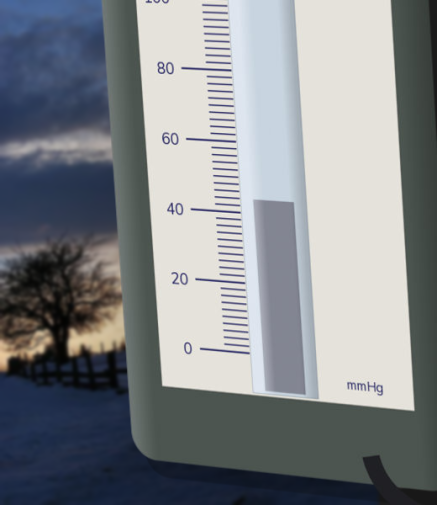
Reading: 44,mmHg
